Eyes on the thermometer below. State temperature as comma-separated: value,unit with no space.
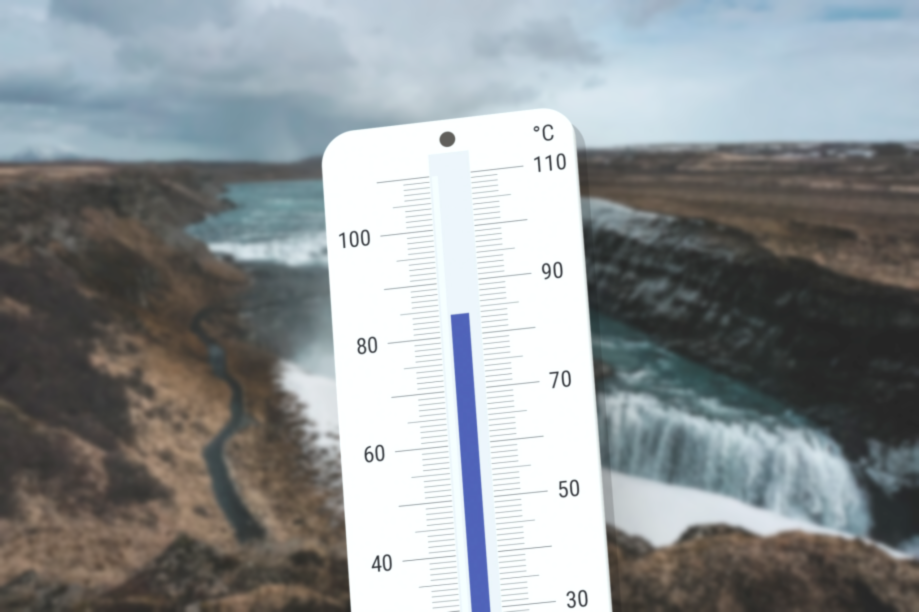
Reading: 84,°C
